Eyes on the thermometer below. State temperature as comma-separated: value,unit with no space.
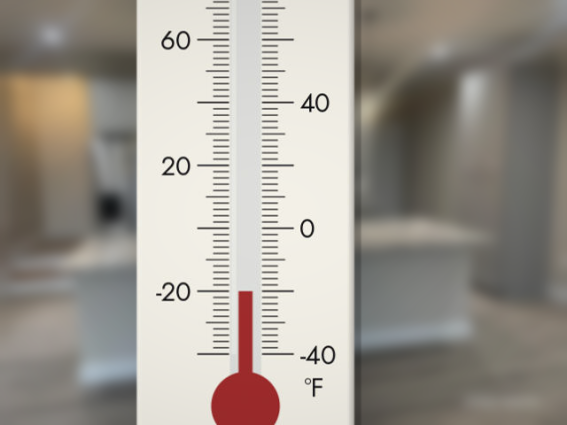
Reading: -20,°F
